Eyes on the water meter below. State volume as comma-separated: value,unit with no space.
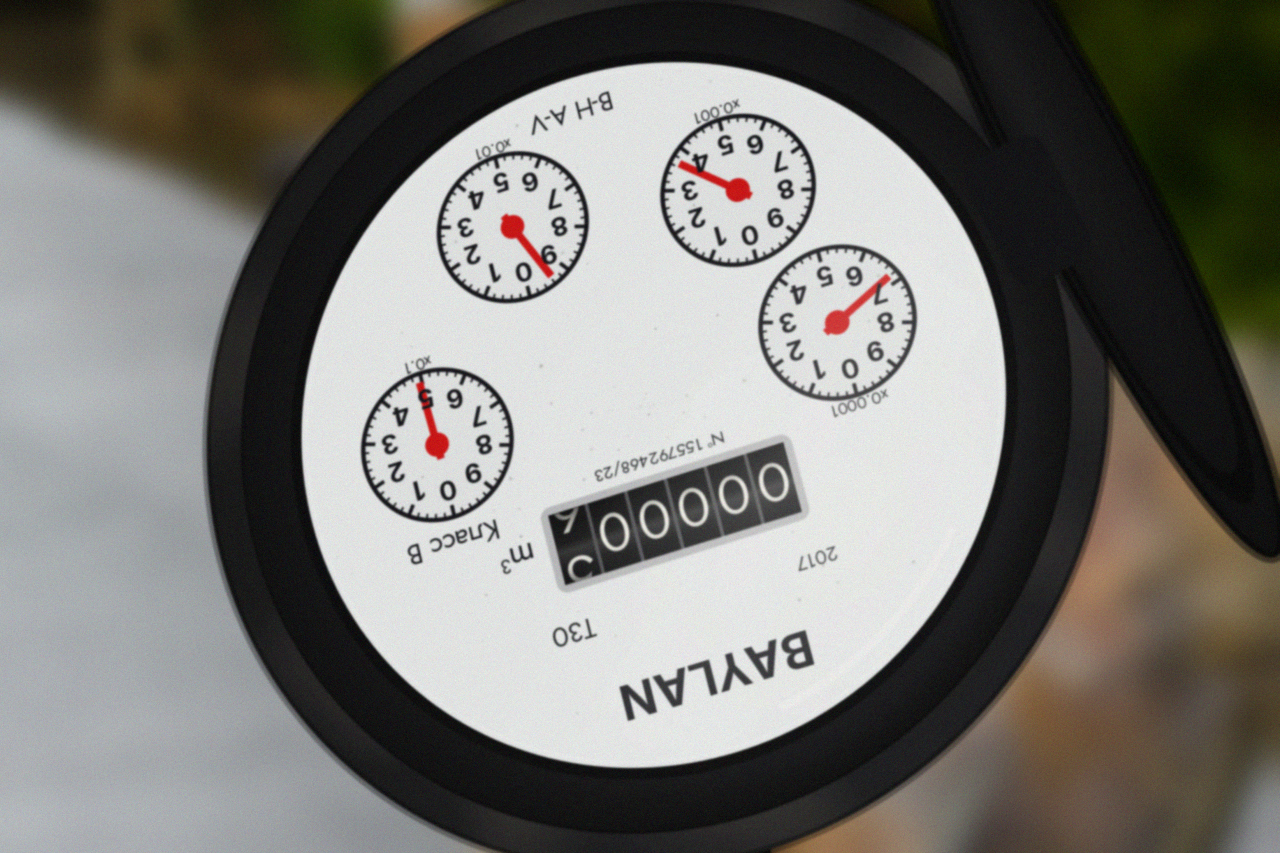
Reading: 5.4936,m³
